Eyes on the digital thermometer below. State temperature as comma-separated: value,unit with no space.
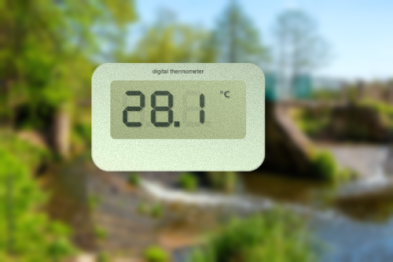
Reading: 28.1,°C
